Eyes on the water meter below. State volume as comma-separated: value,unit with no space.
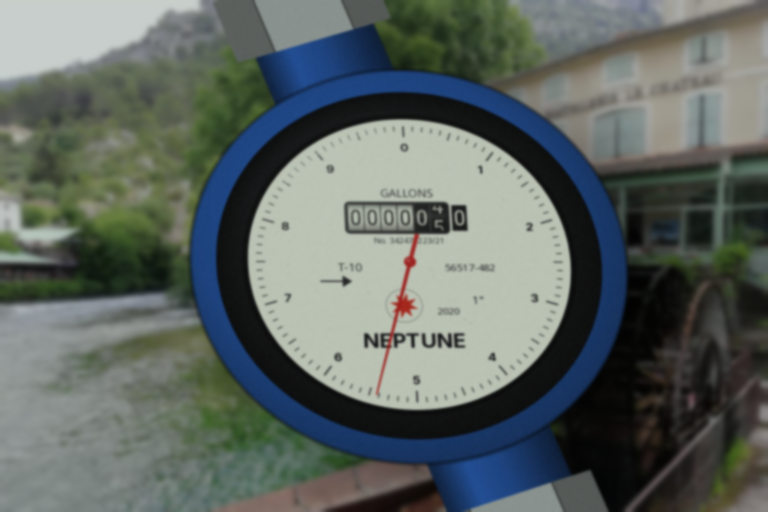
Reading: 45.4,gal
